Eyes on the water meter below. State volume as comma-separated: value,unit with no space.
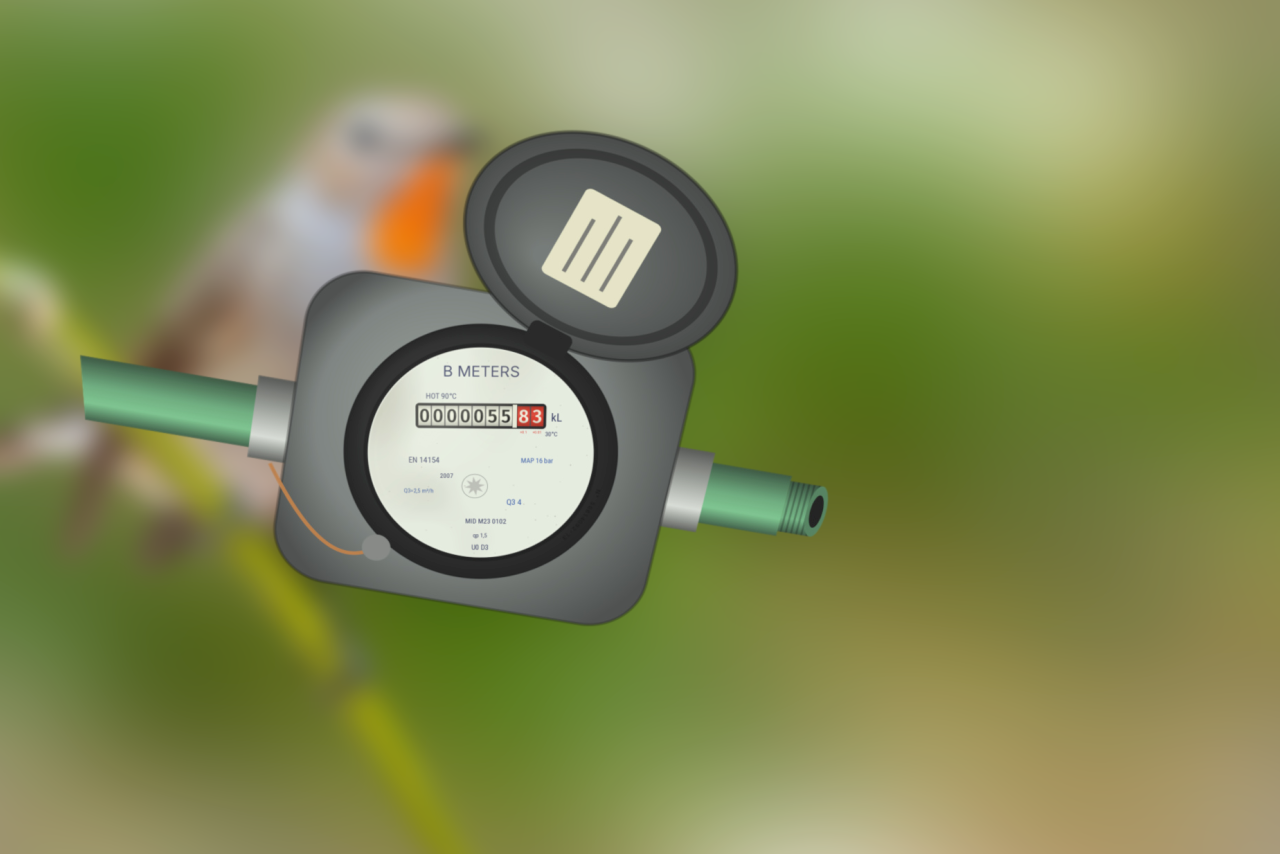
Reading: 55.83,kL
